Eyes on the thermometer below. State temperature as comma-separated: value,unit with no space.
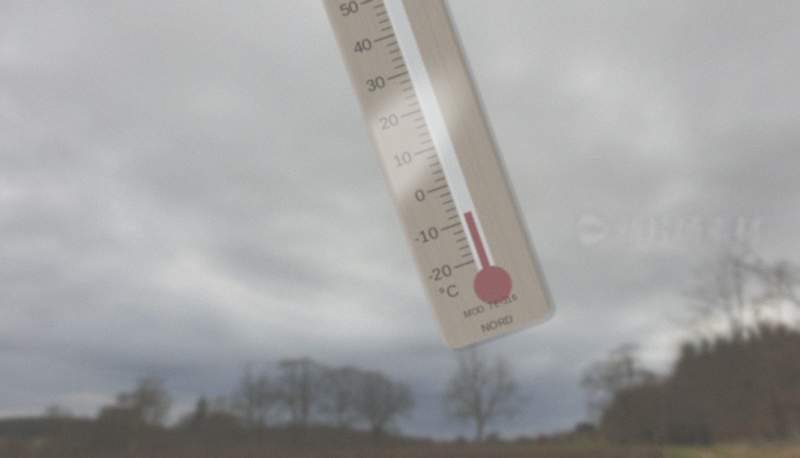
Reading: -8,°C
